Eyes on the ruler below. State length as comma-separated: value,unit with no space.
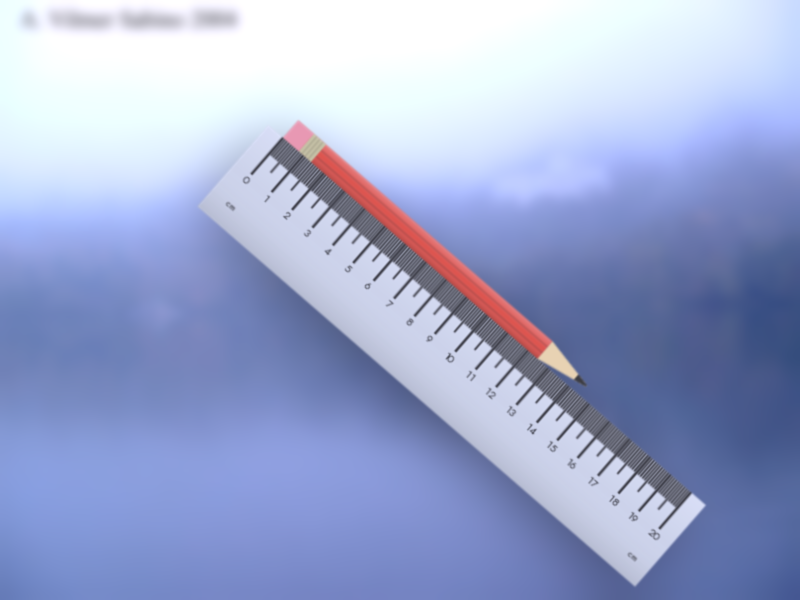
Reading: 14.5,cm
